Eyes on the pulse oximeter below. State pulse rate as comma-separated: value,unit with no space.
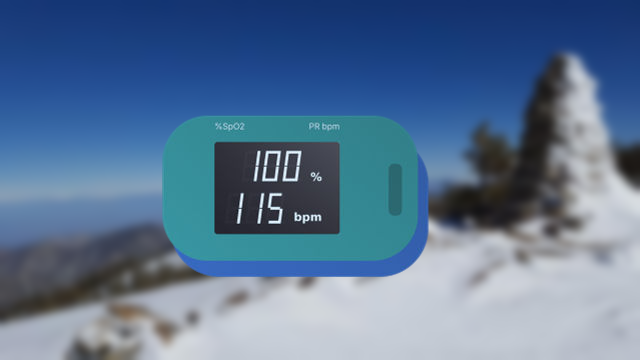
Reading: 115,bpm
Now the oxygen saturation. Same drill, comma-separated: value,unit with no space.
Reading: 100,%
